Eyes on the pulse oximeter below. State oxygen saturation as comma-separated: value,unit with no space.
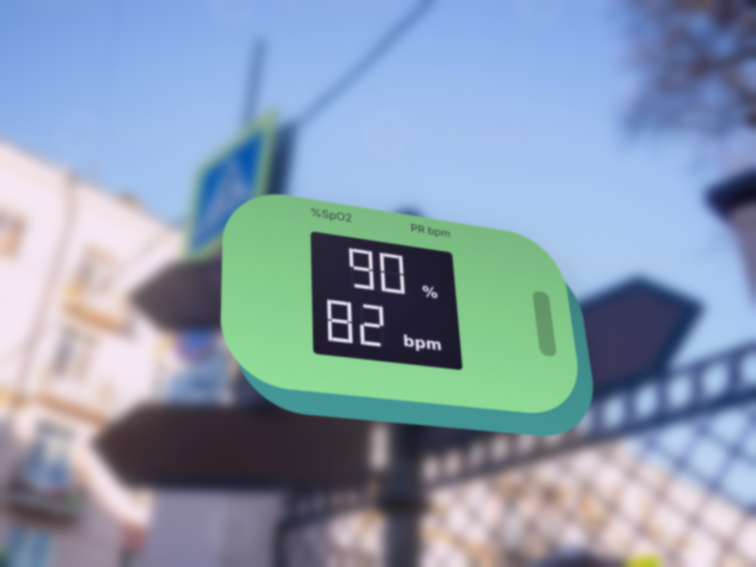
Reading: 90,%
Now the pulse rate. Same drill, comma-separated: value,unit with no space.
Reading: 82,bpm
